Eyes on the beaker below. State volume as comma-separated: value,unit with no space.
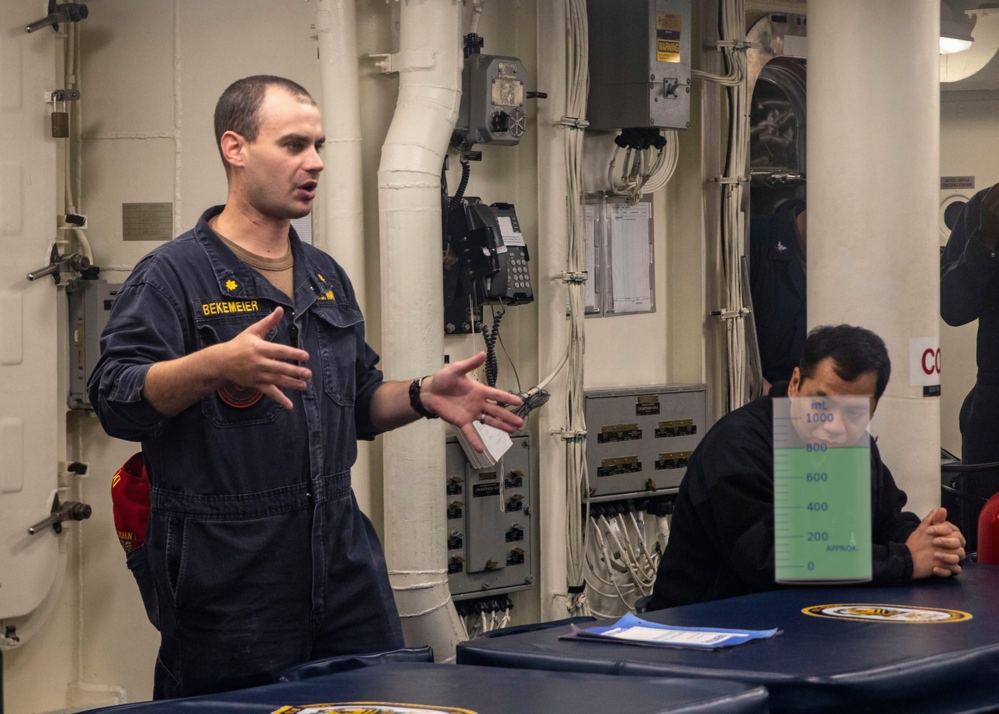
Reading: 800,mL
